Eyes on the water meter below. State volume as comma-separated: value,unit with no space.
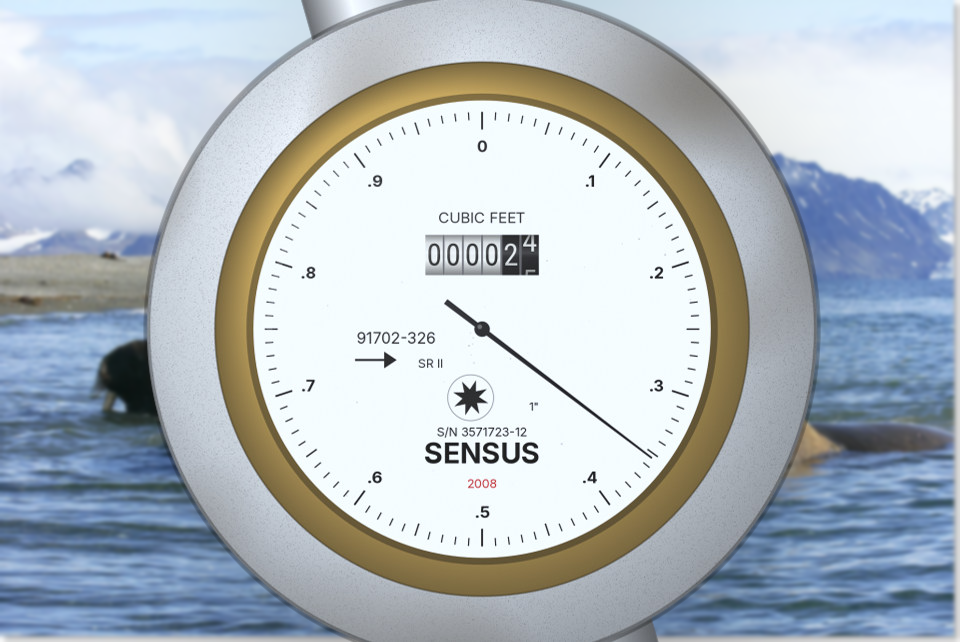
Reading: 24.35,ft³
